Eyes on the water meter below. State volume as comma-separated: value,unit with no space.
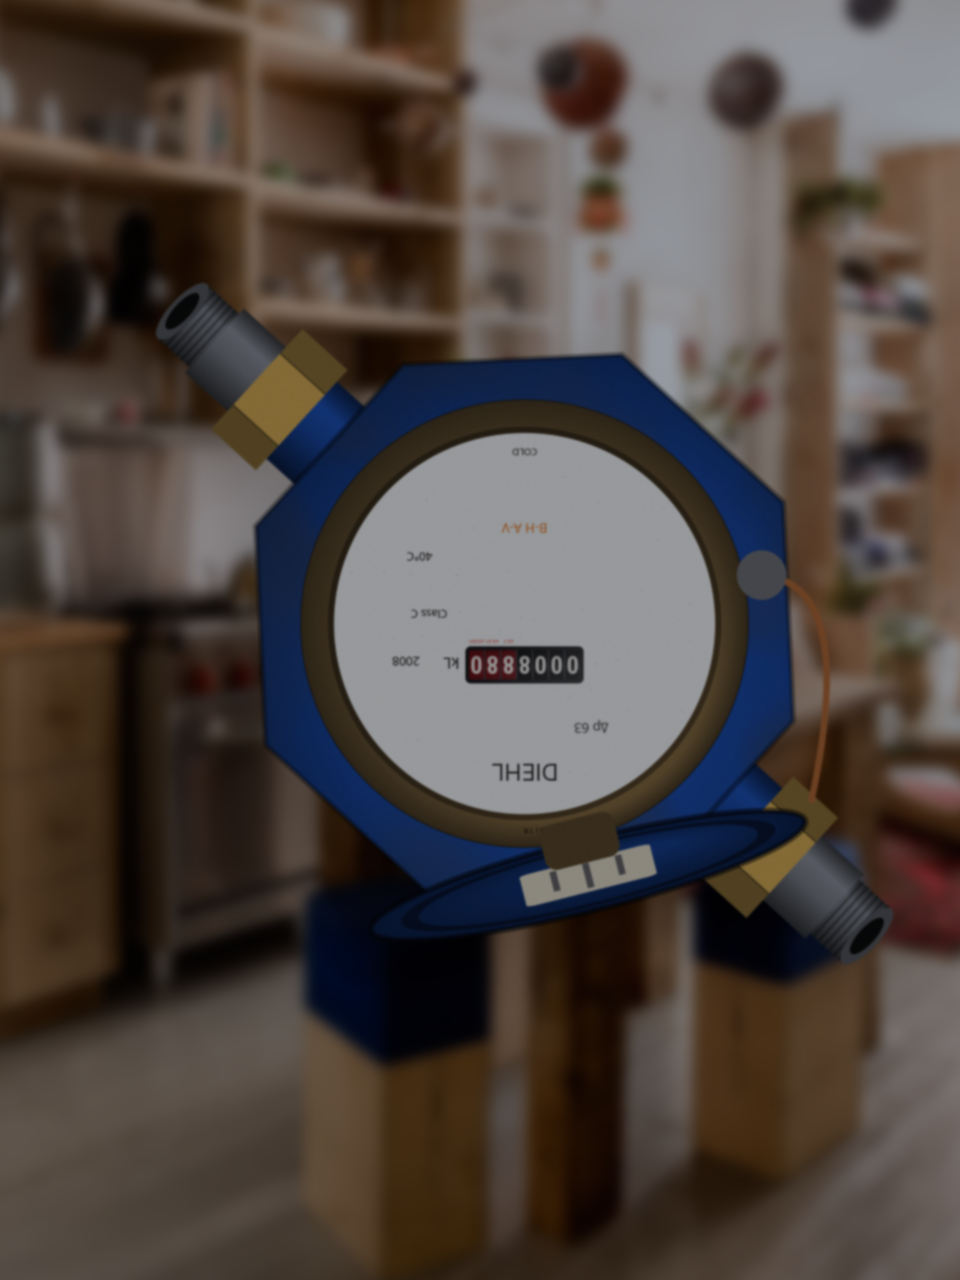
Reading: 8.880,kL
